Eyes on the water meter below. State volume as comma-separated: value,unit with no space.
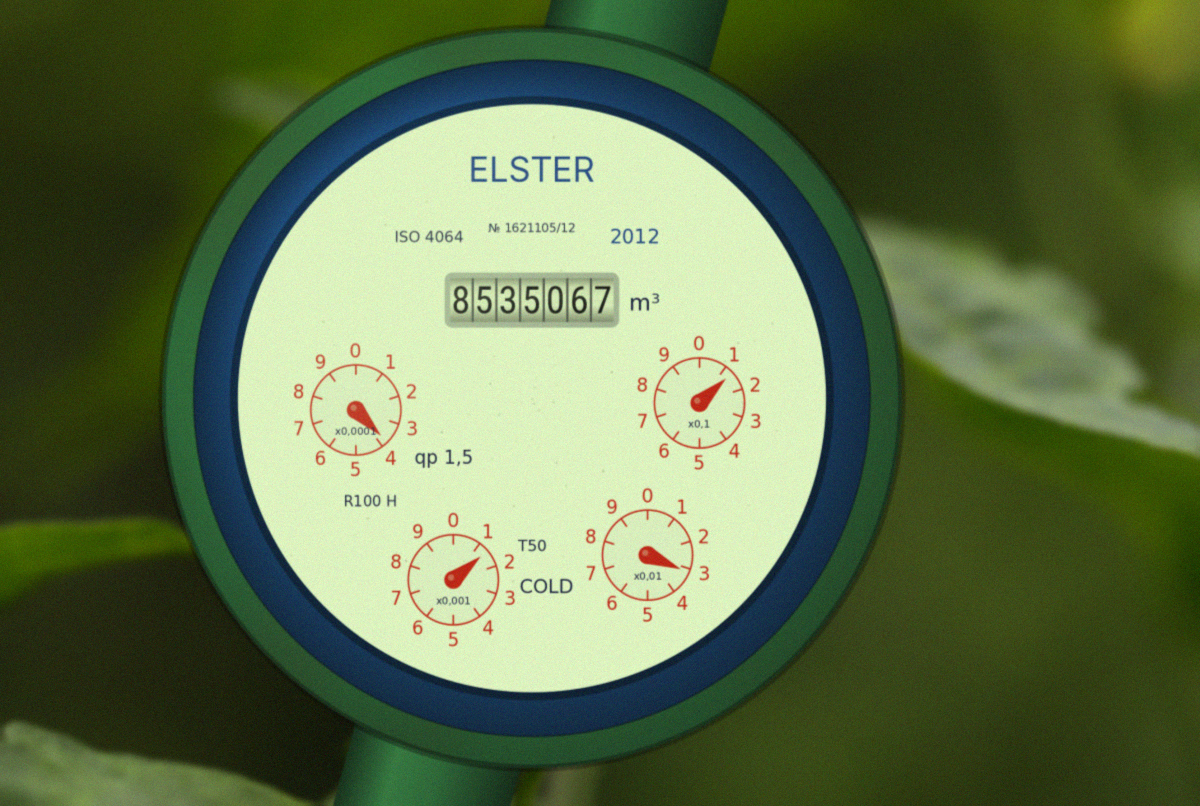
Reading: 8535067.1313,m³
